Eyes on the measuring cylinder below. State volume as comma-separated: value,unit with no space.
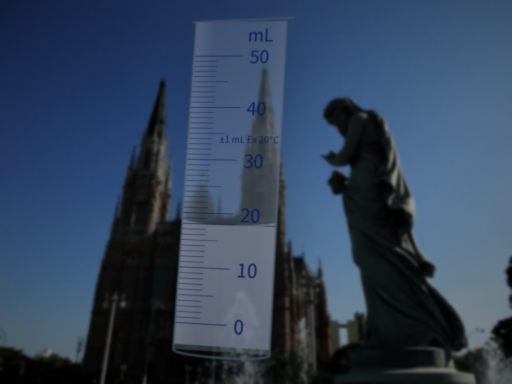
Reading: 18,mL
